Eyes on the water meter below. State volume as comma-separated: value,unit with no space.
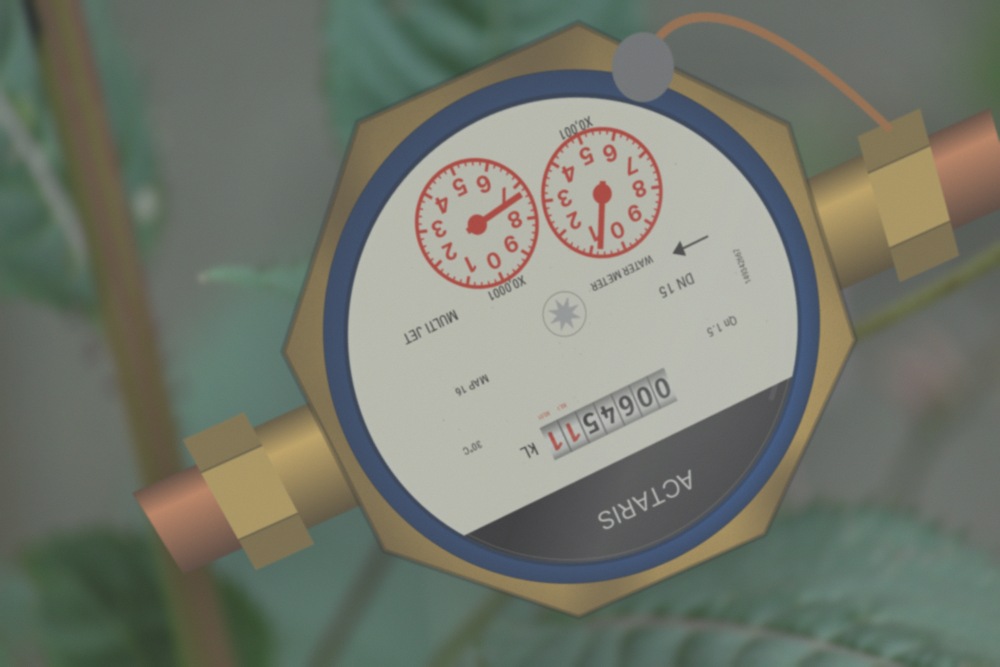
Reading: 645.1107,kL
